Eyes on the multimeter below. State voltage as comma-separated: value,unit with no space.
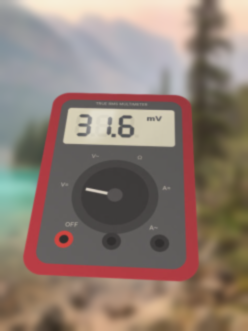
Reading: 31.6,mV
